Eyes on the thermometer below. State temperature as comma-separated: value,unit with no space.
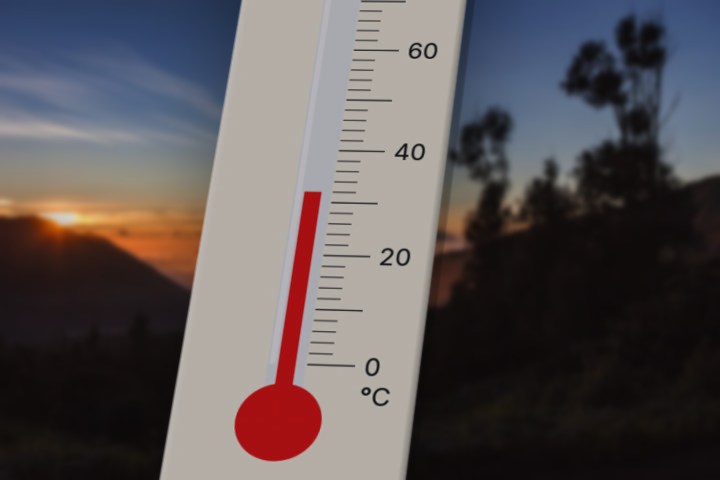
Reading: 32,°C
